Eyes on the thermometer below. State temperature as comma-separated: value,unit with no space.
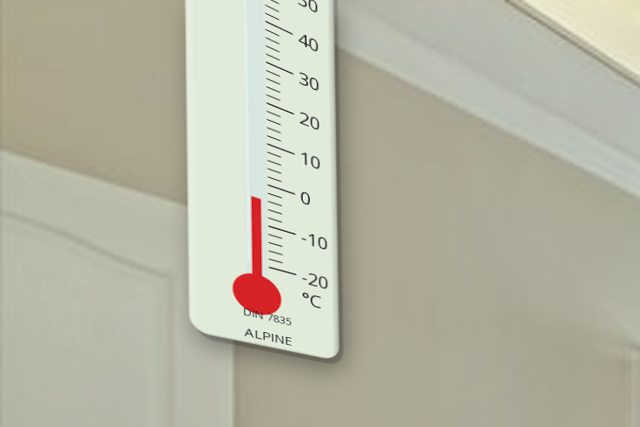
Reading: -4,°C
